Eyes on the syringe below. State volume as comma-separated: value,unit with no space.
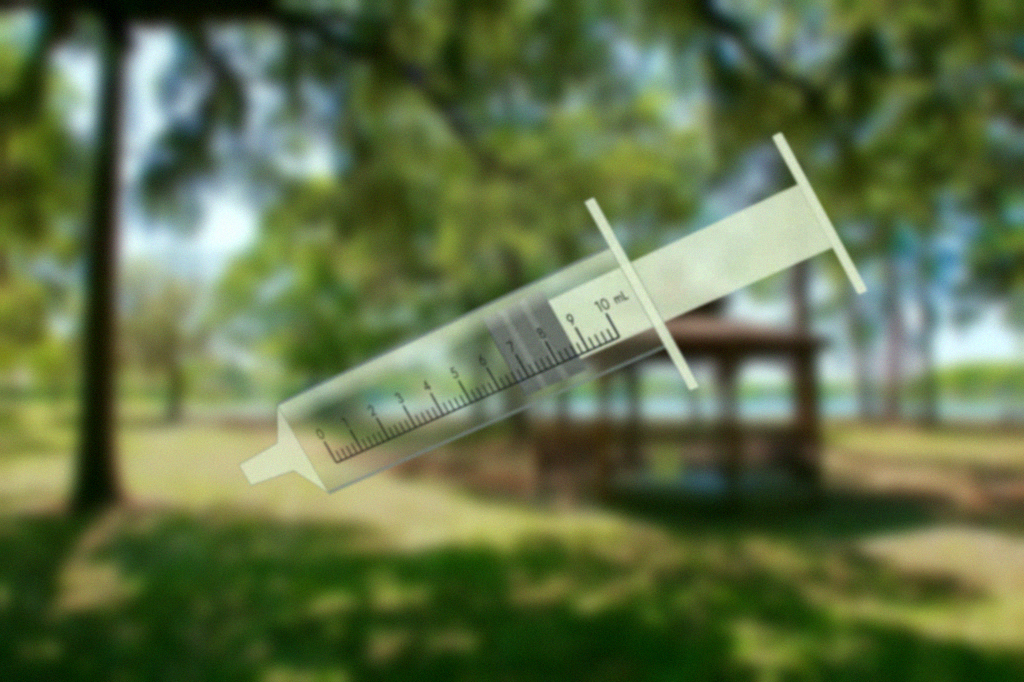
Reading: 6.6,mL
